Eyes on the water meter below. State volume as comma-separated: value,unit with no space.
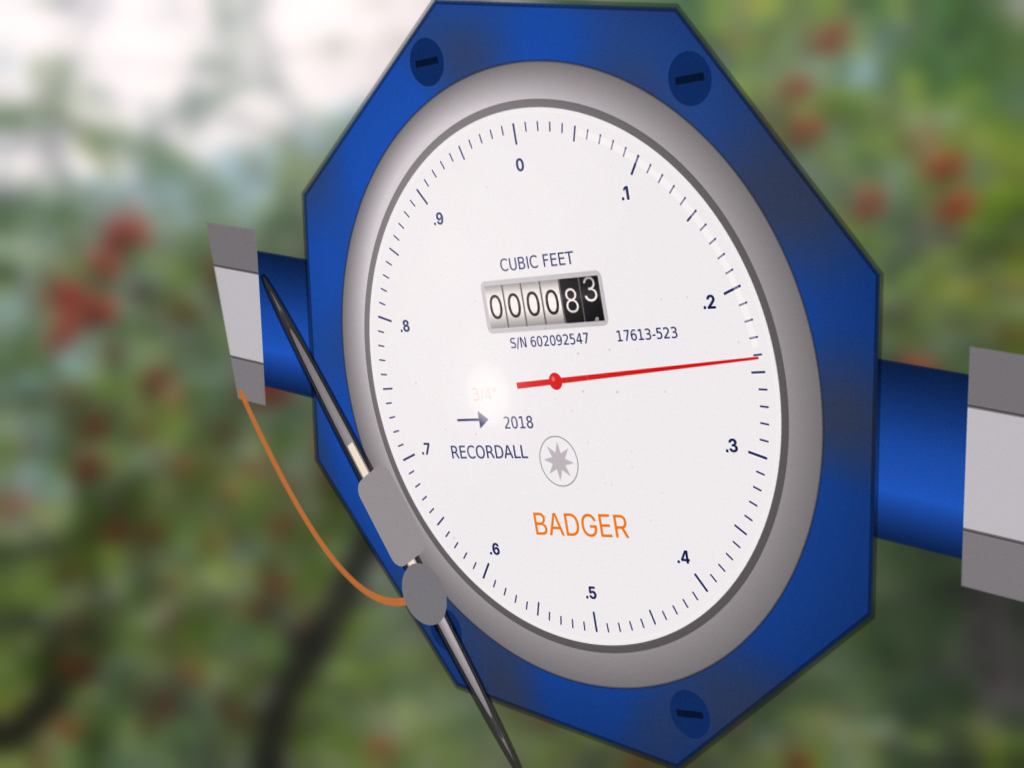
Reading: 83.24,ft³
